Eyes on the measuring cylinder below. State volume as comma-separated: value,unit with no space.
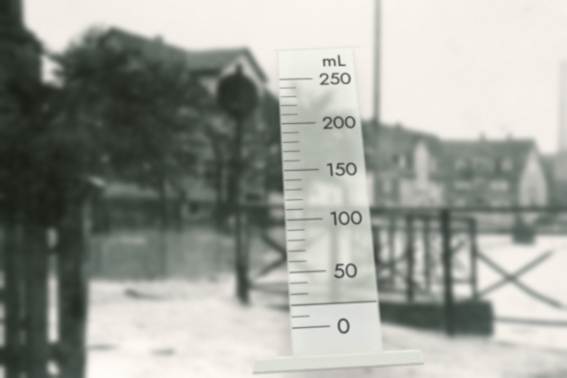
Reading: 20,mL
